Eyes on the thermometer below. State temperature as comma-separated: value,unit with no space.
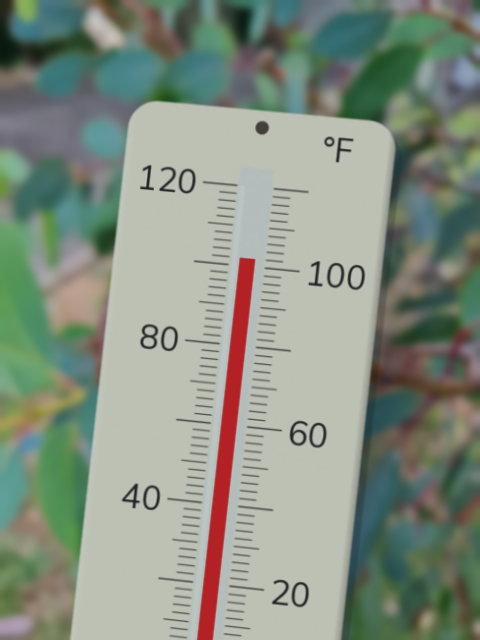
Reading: 102,°F
